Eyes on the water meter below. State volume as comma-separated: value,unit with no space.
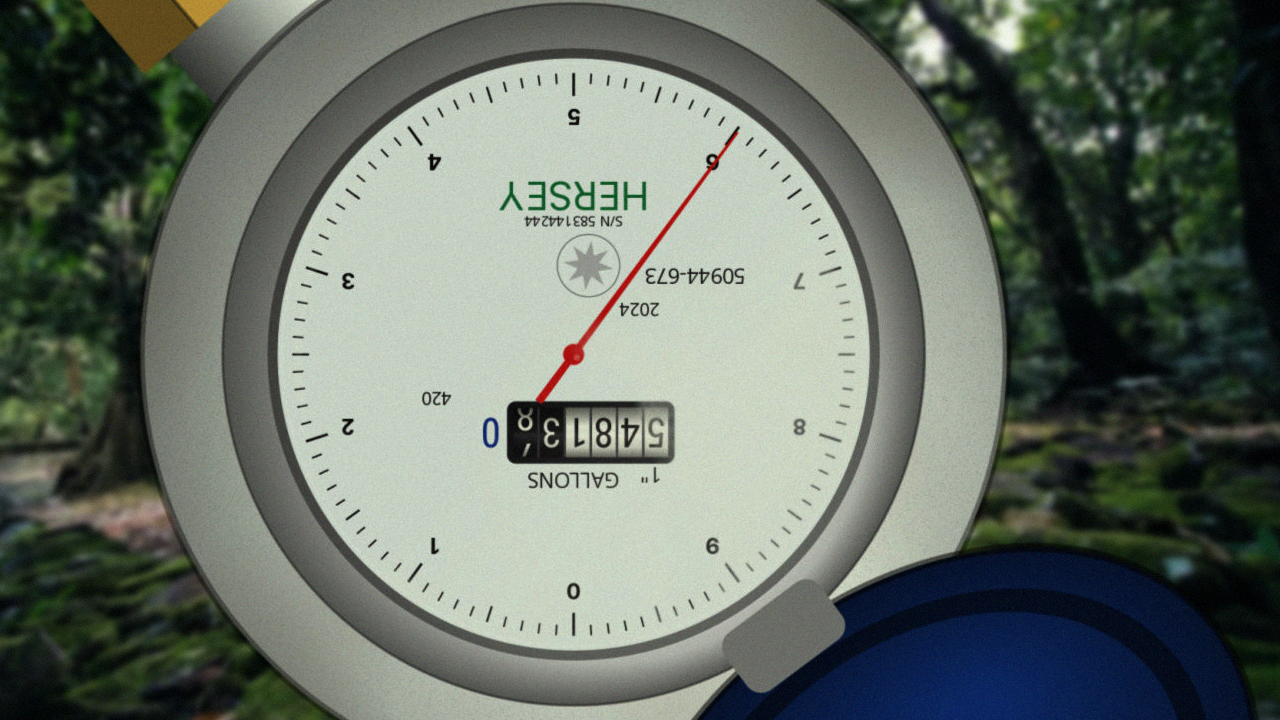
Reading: 5481376.0,gal
